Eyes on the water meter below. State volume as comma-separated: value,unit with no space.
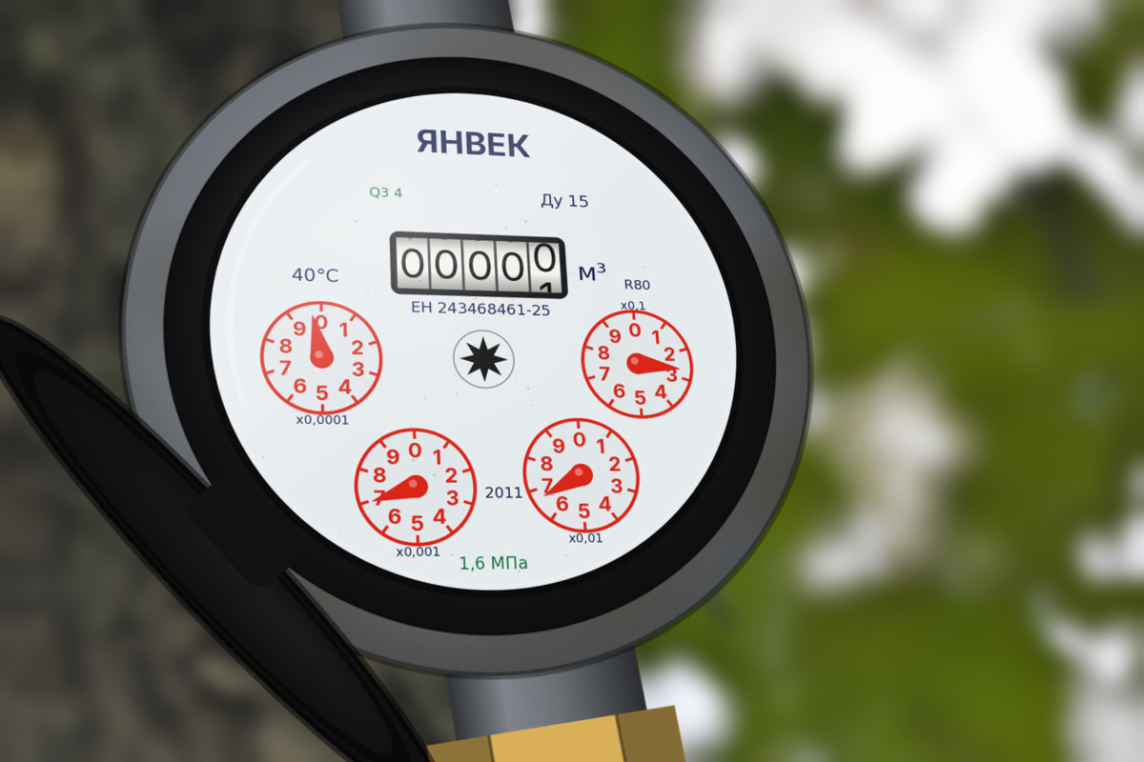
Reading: 0.2669,m³
